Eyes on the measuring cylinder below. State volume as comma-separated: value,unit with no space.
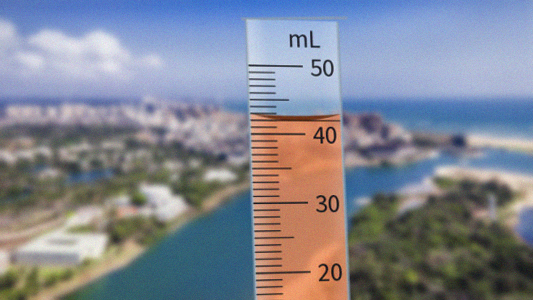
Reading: 42,mL
